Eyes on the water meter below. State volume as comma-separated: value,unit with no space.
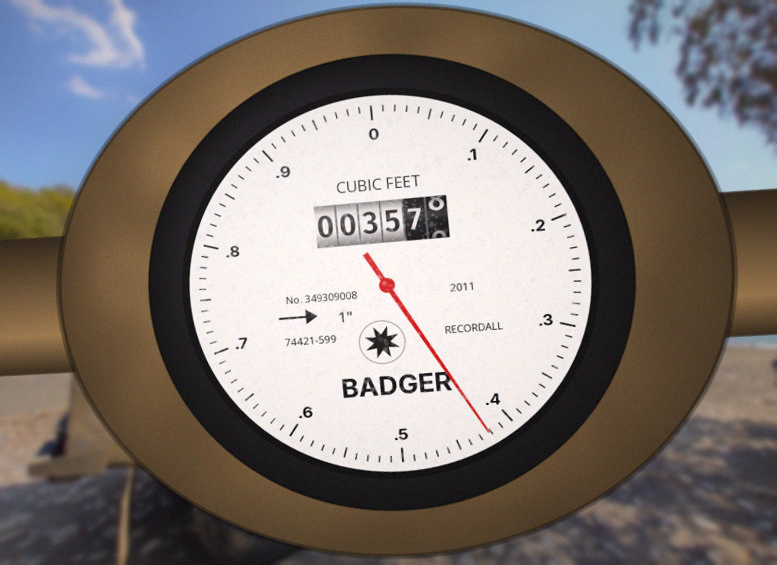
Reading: 3578.42,ft³
